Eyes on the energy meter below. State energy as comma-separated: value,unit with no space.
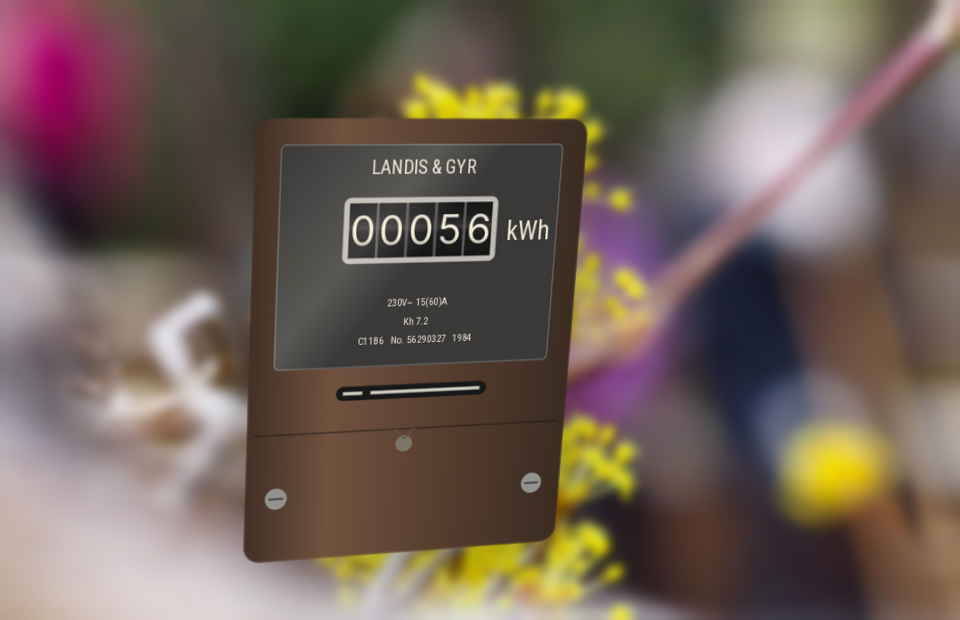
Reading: 56,kWh
